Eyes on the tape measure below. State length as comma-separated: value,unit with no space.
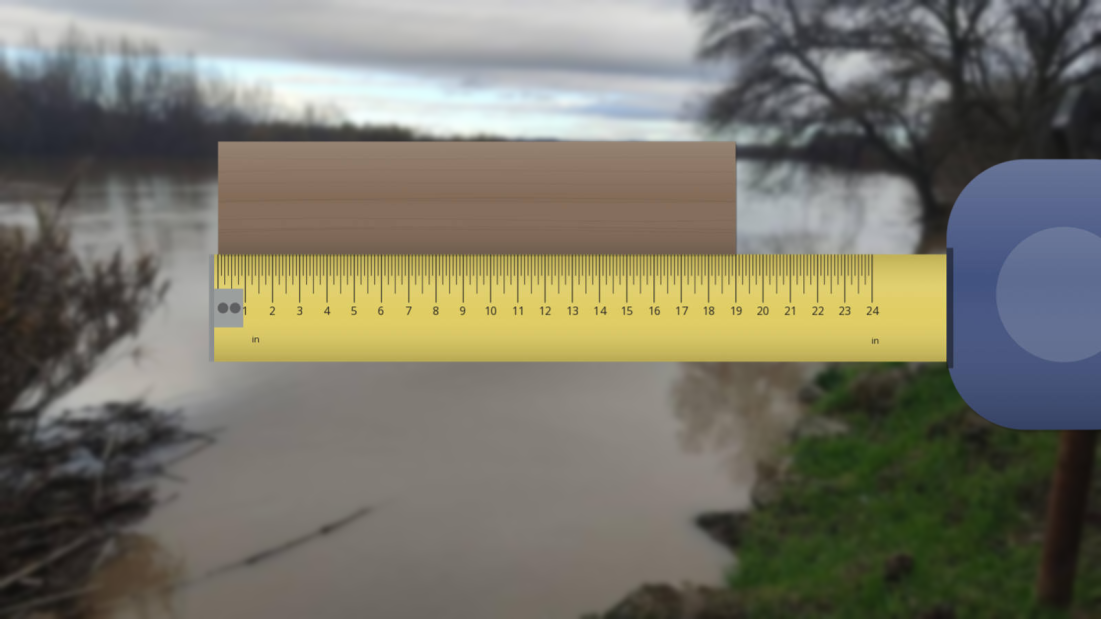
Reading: 19,in
